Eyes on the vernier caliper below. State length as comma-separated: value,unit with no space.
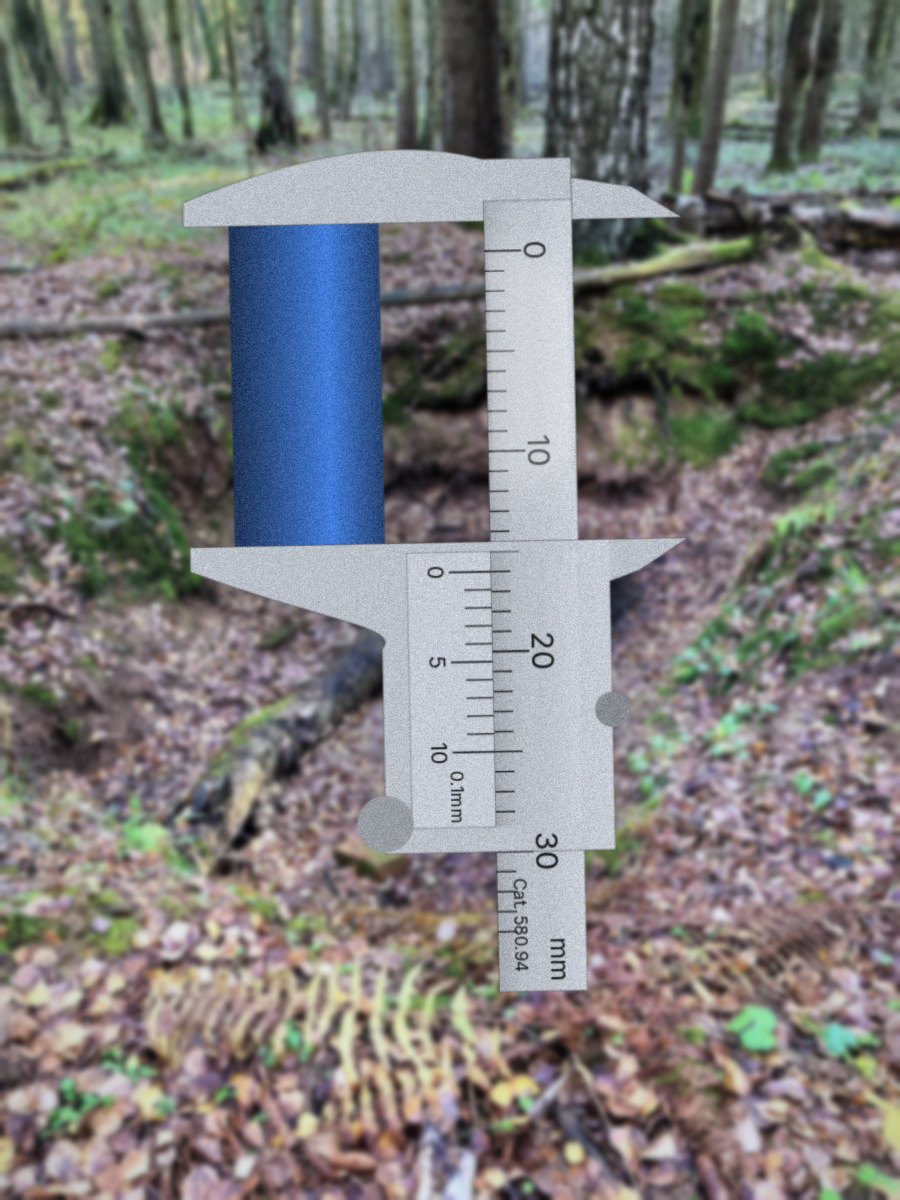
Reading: 16.0,mm
